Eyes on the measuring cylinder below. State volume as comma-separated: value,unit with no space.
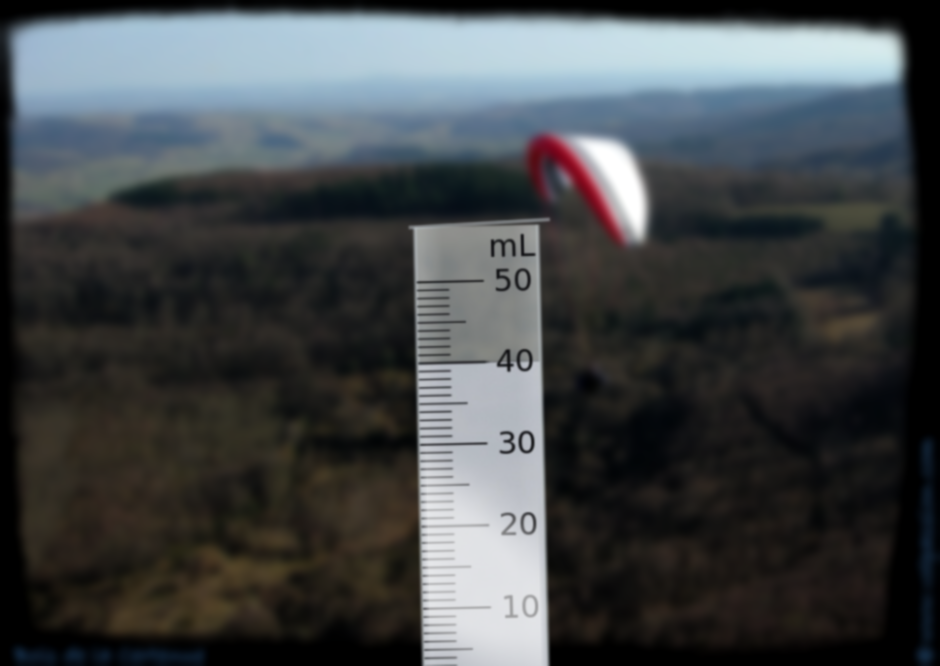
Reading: 40,mL
